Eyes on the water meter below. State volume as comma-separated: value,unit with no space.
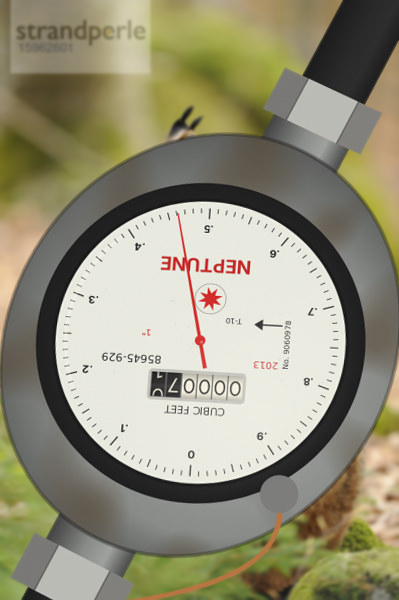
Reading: 70.46,ft³
